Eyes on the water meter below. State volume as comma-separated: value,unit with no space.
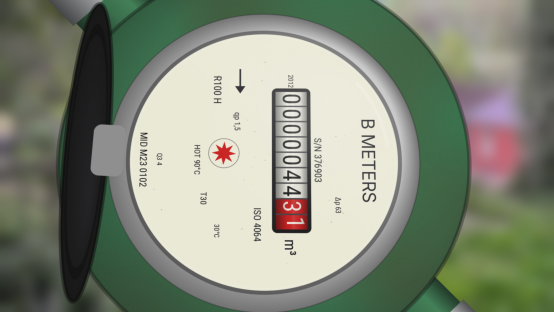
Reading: 44.31,m³
